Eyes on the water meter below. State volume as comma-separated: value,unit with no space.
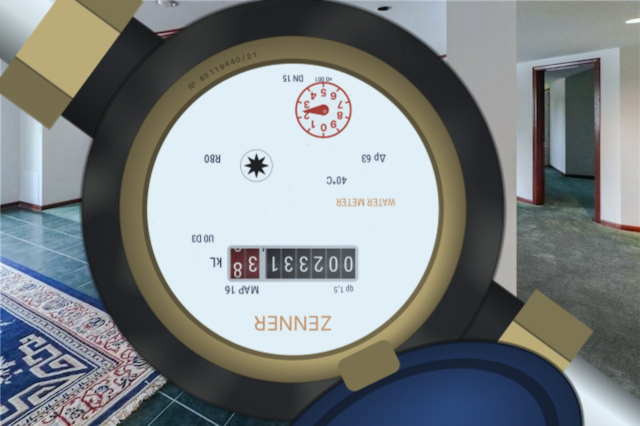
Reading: 2331.382,kL
